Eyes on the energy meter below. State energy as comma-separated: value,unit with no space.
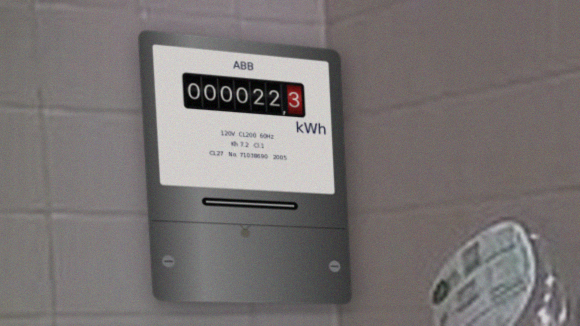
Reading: 22.3,kWh
